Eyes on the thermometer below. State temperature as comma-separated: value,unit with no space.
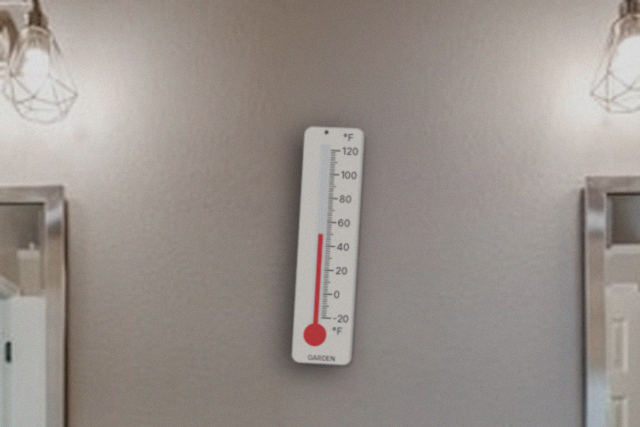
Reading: 50,°F
